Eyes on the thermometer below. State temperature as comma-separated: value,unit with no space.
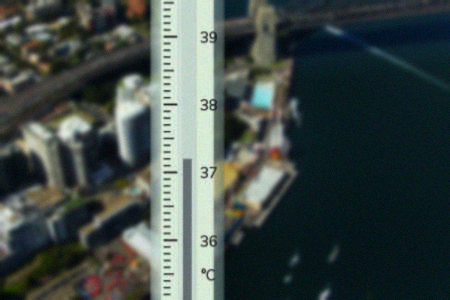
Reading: 37.2,°C
